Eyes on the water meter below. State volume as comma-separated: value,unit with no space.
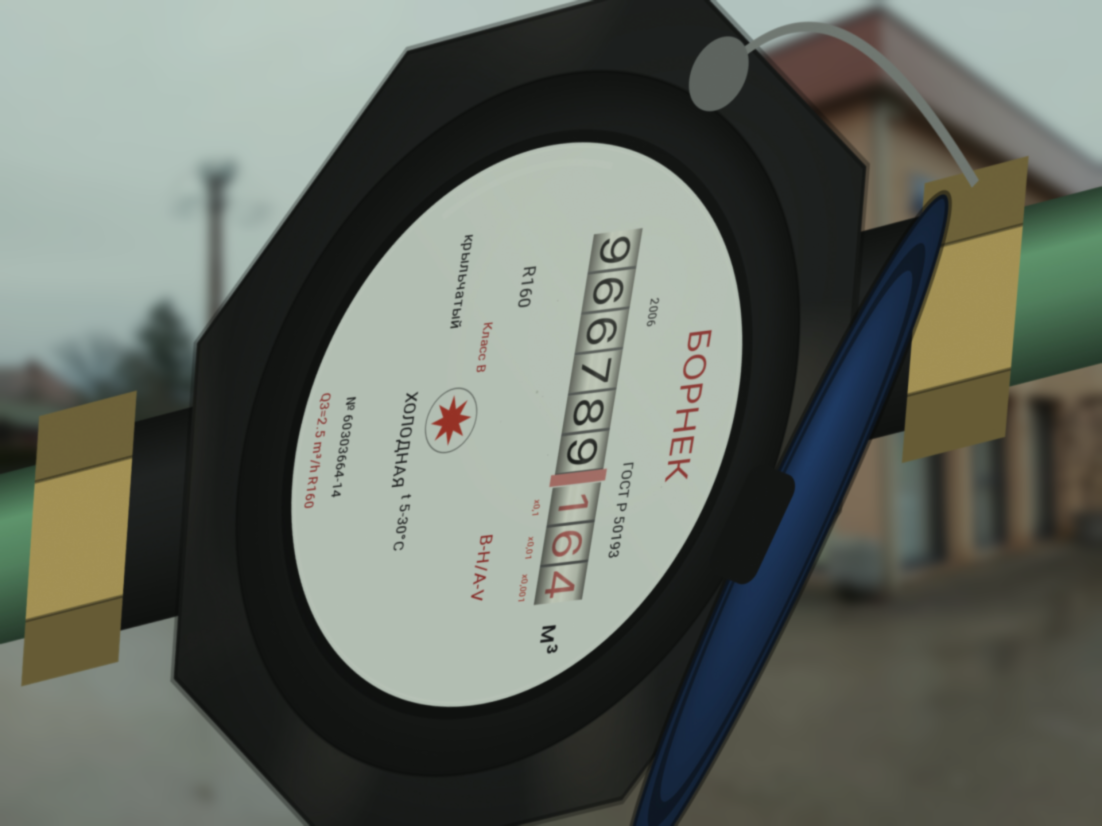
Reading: 966789.164,m³
